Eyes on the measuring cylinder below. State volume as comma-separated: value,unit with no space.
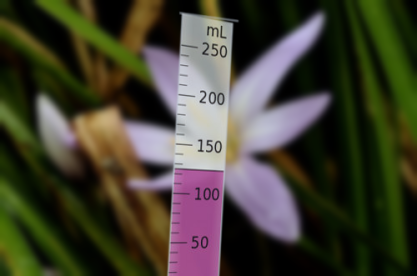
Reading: 125,mL
